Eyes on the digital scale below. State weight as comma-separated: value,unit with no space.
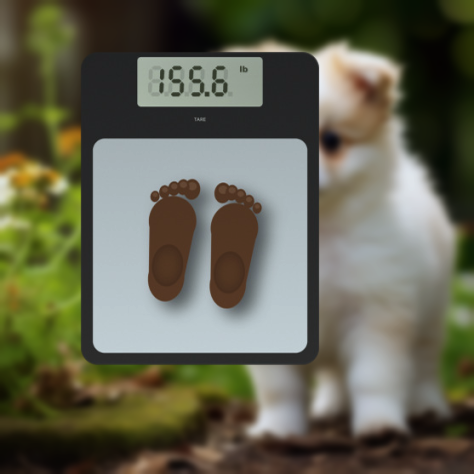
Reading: 155.6,lb
